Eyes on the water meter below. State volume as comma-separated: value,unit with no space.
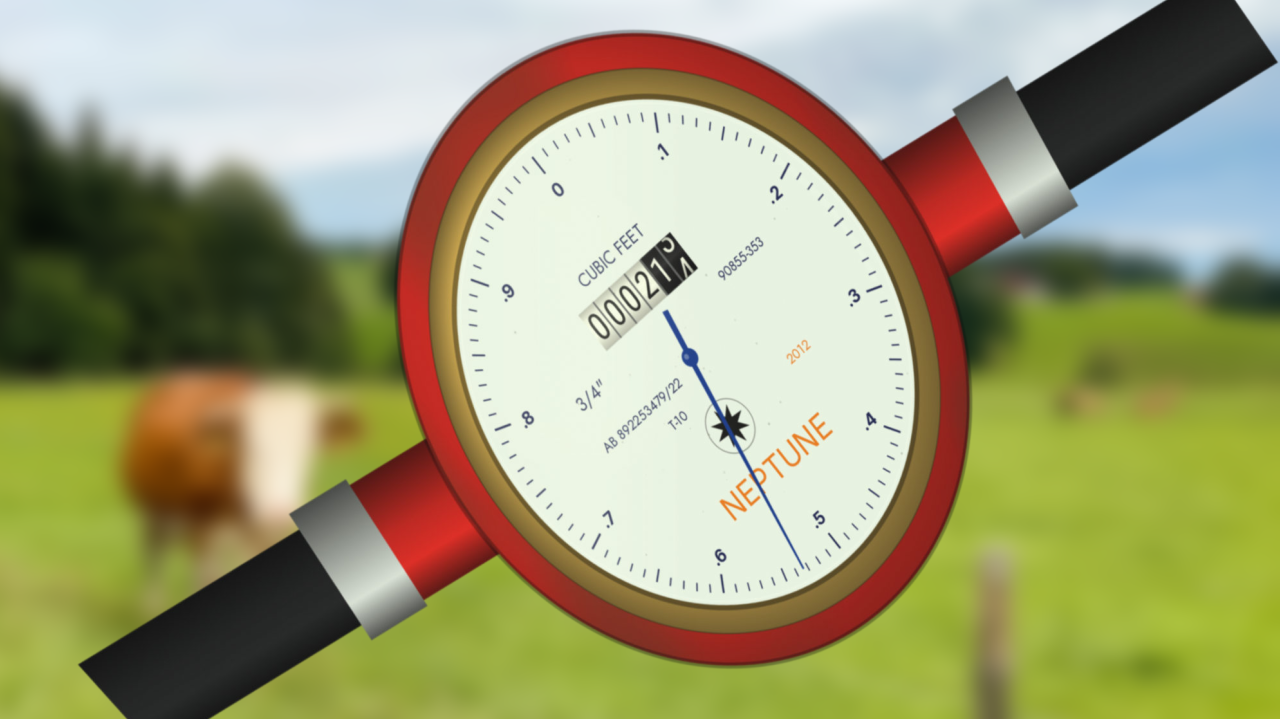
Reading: 213.53,ft³
